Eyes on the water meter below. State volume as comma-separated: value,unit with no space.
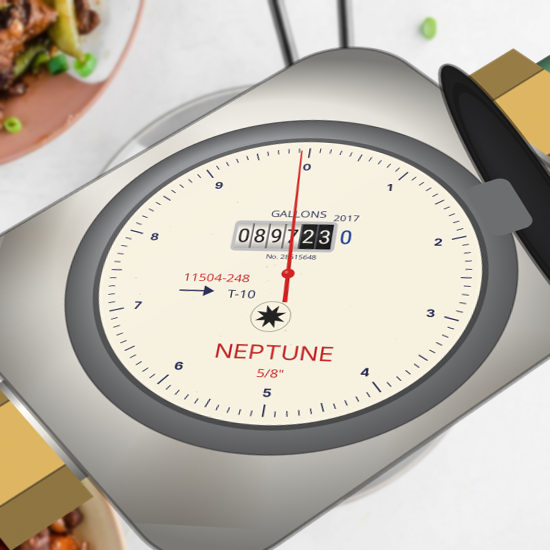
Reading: 897229.9,gal
